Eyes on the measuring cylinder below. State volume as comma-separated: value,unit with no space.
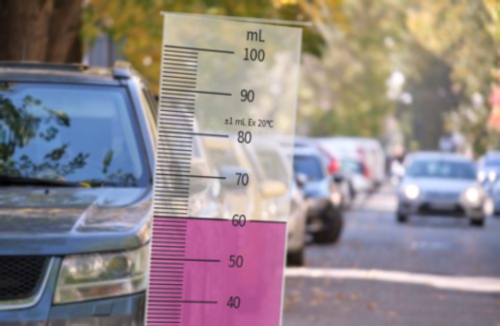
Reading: 60,mL
